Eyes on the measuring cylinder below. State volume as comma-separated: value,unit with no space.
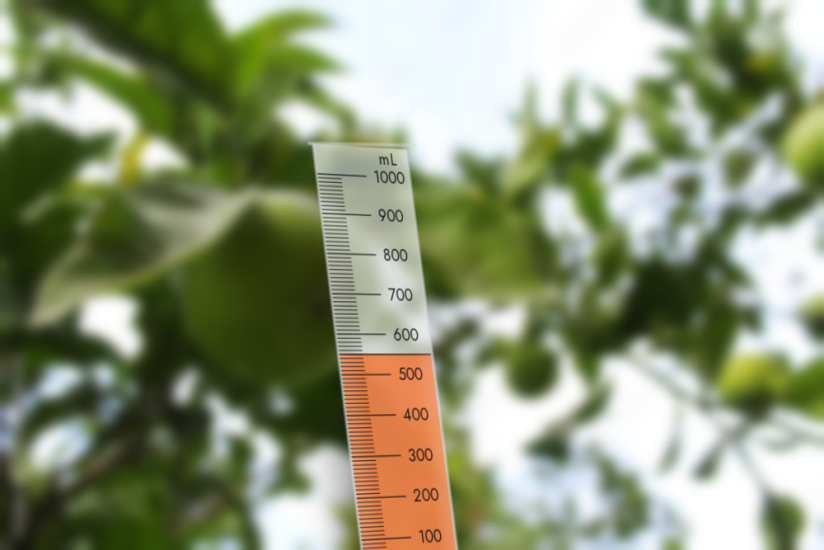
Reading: 550,mL
